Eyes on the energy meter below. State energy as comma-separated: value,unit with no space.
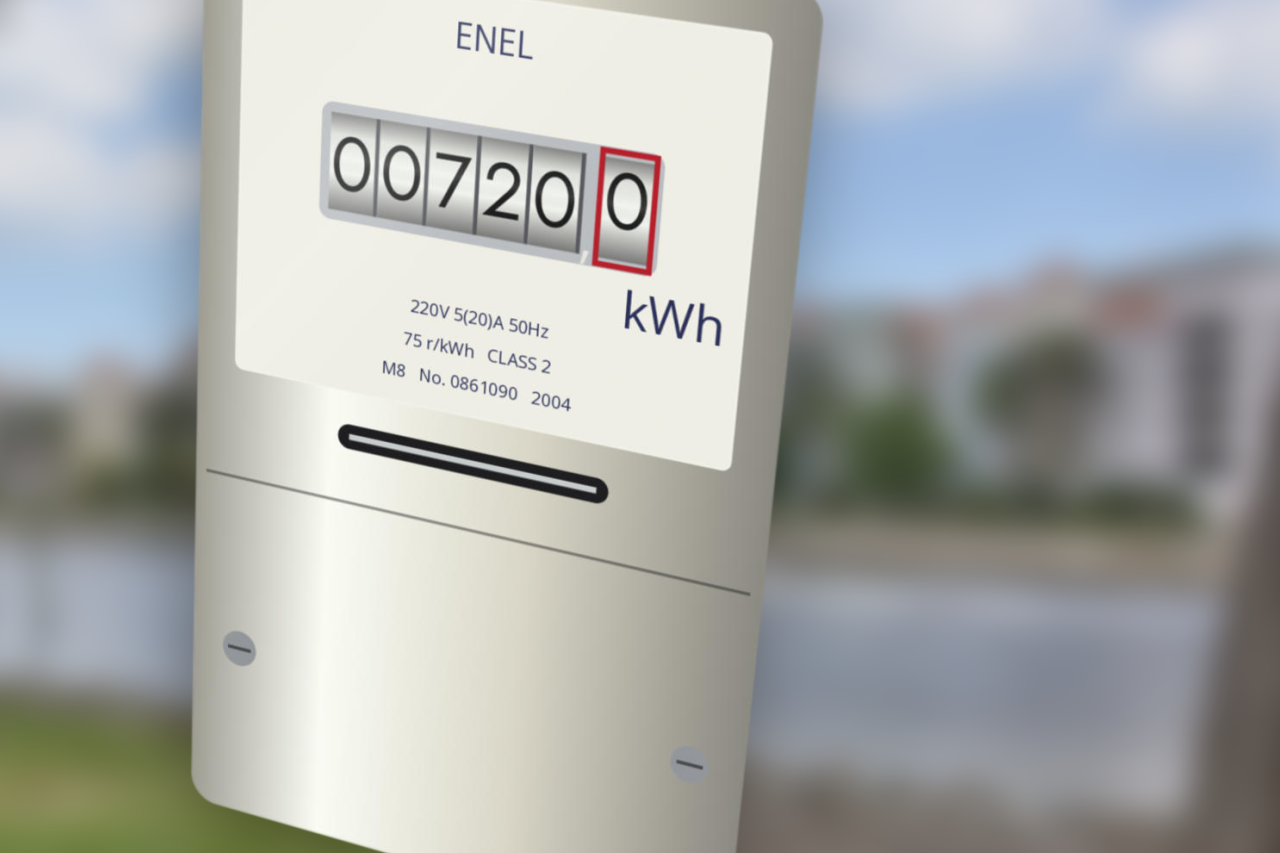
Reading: 720.0,kWh
